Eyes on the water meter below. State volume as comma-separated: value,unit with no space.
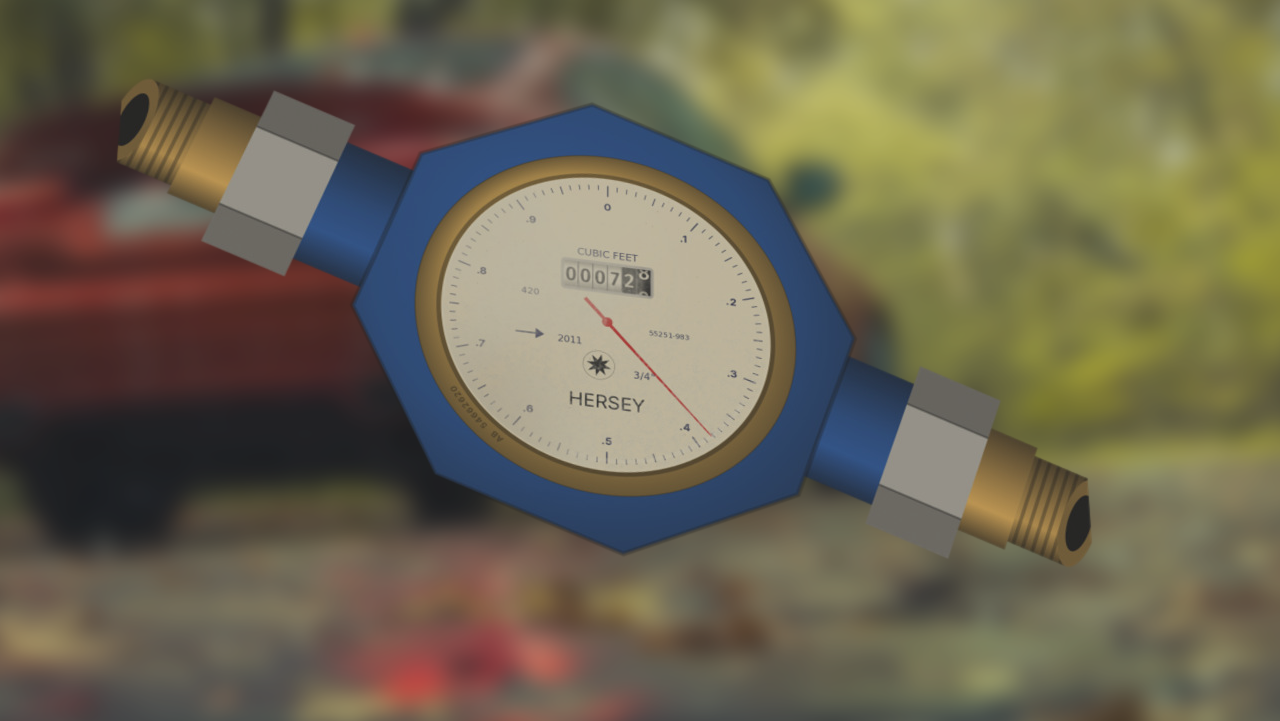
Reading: 728.38,ft³
